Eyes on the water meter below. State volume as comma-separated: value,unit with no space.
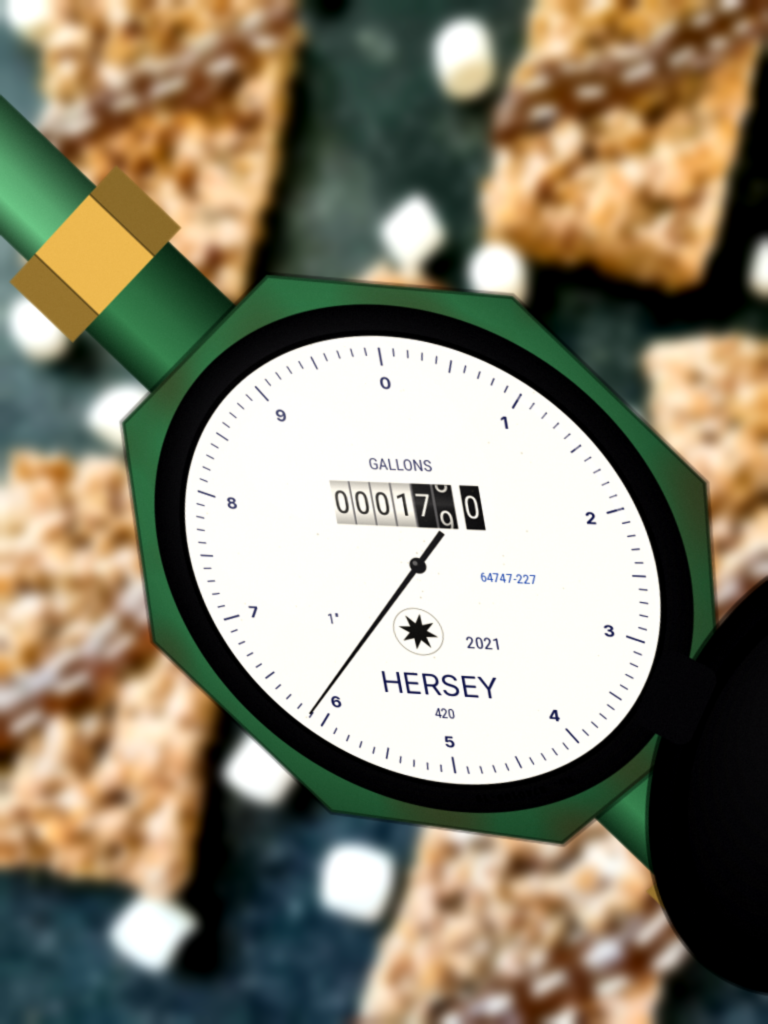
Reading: 1786.1,gal
